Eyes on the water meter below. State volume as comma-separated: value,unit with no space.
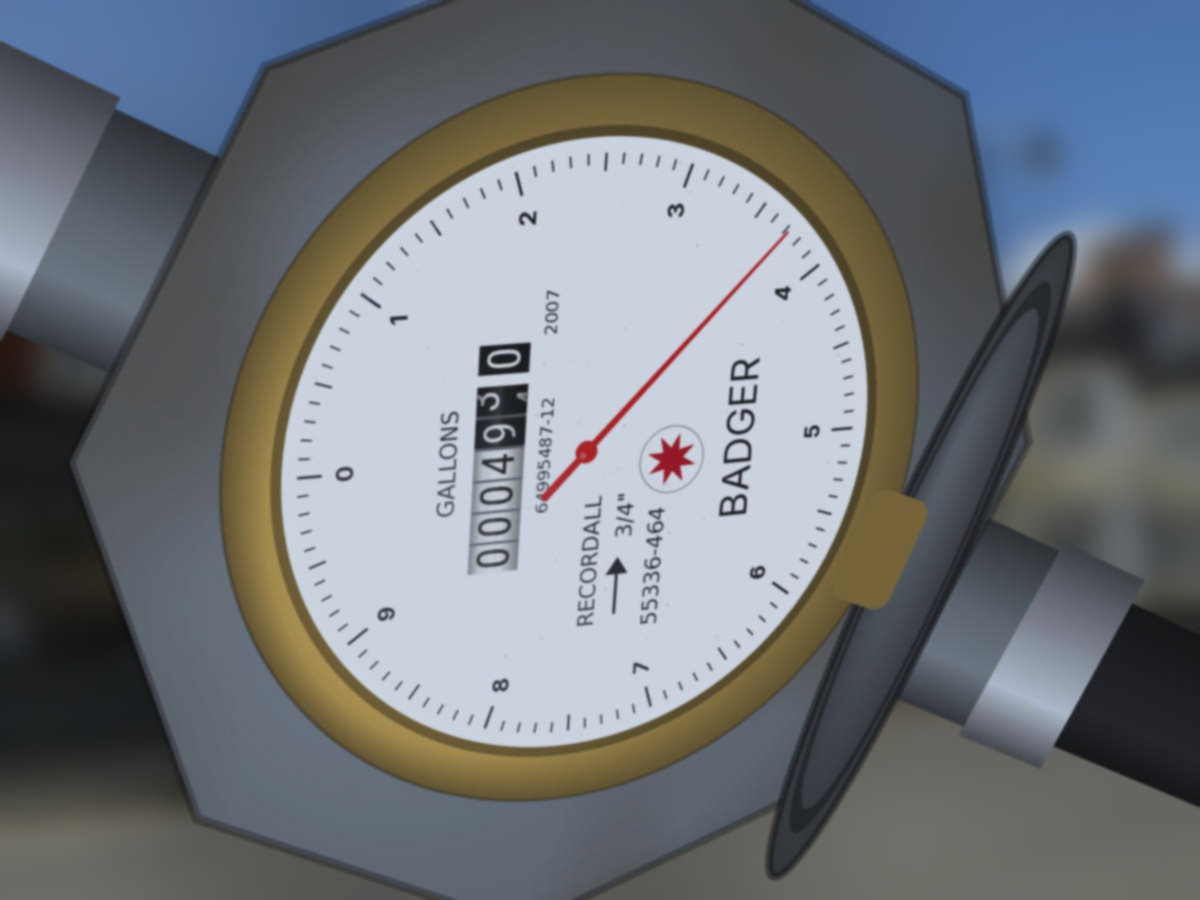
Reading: 4933.7,gal
